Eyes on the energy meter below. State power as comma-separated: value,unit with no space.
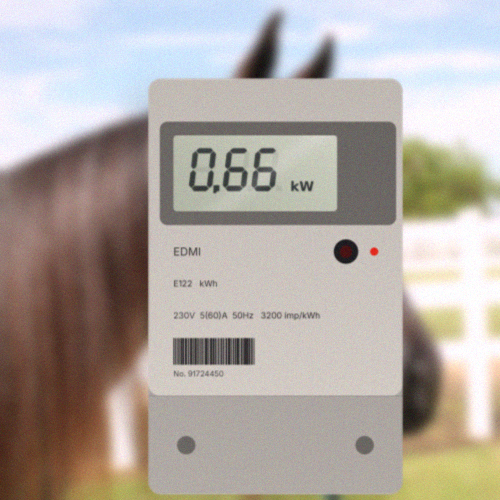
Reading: 0.66,kW
